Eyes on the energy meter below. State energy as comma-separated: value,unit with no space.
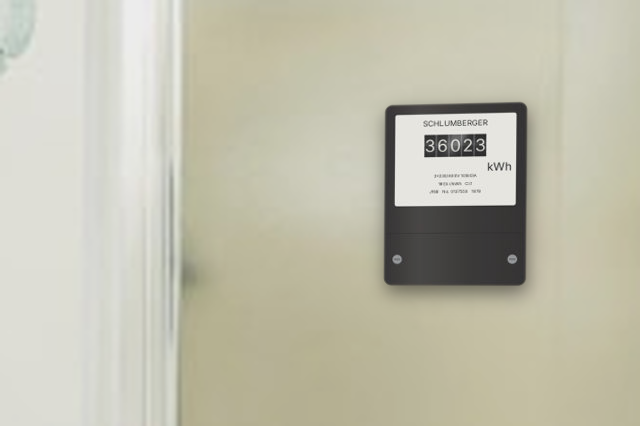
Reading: 36023,kWh
